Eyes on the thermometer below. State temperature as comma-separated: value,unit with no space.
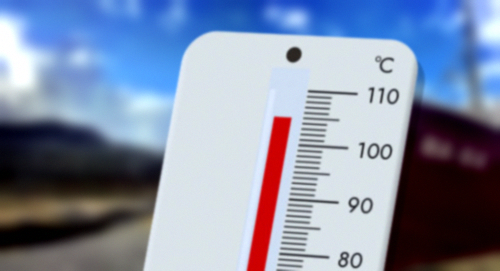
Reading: 105,°C
